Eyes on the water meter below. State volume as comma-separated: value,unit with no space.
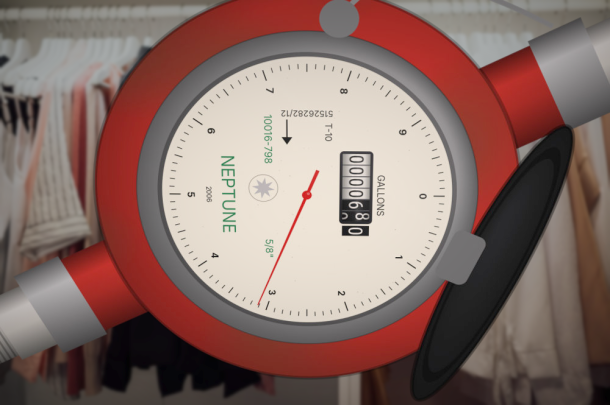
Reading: 683.1,gal
